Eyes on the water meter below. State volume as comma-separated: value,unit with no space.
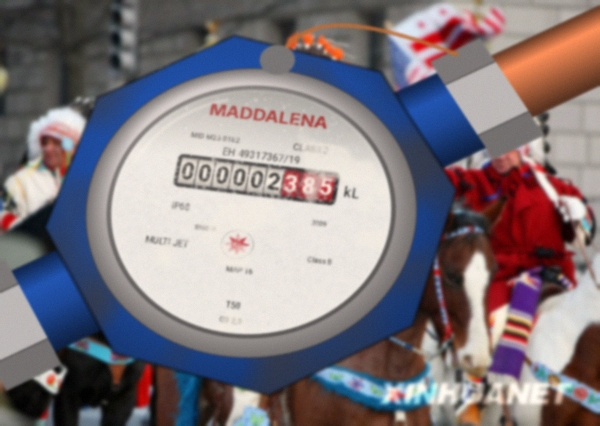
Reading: 2.385,kL
